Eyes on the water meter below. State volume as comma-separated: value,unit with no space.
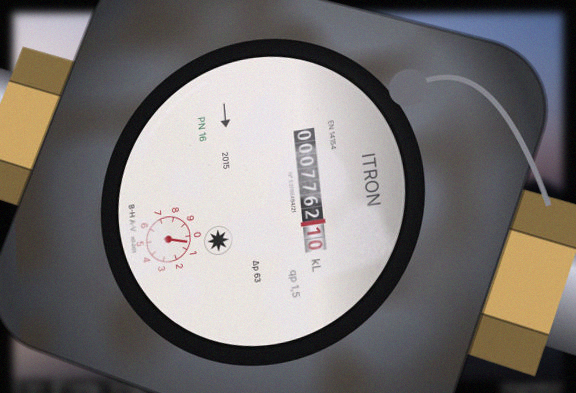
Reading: 7762.100,kL
